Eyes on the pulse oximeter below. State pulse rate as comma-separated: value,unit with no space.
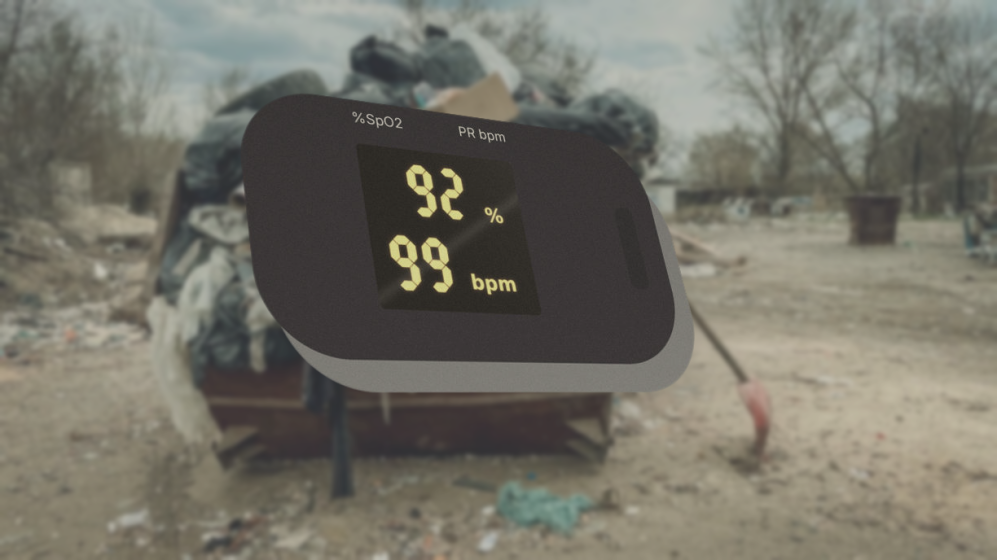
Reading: 99,bpm
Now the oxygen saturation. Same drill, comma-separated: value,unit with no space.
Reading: 92,%
